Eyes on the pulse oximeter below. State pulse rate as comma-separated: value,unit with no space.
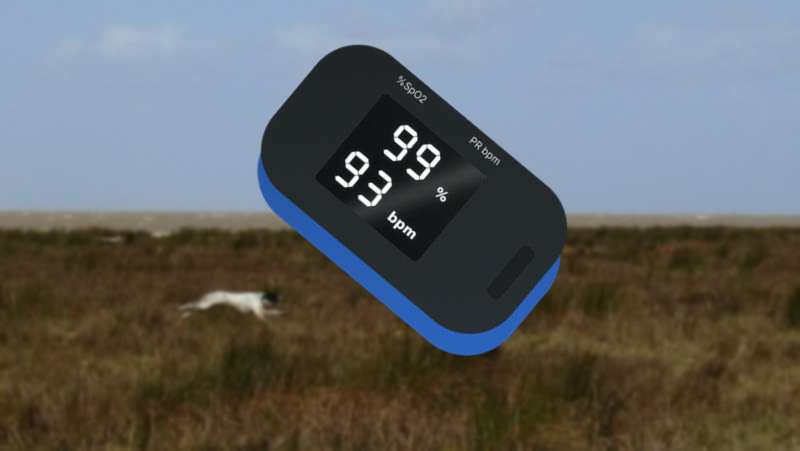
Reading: 93,bpm
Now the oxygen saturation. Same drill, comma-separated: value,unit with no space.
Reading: 99,%
